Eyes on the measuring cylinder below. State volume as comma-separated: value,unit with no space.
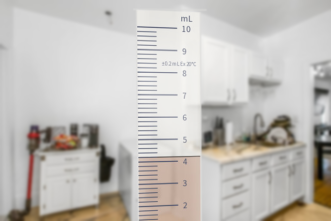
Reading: 4.2,mL
